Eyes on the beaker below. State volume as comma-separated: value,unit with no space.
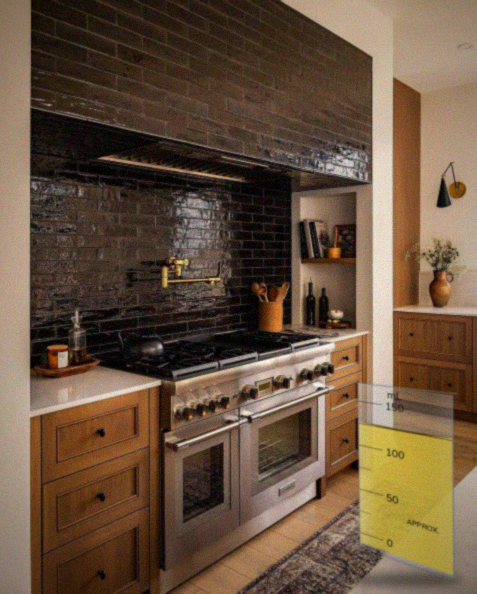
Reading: 125,mL
